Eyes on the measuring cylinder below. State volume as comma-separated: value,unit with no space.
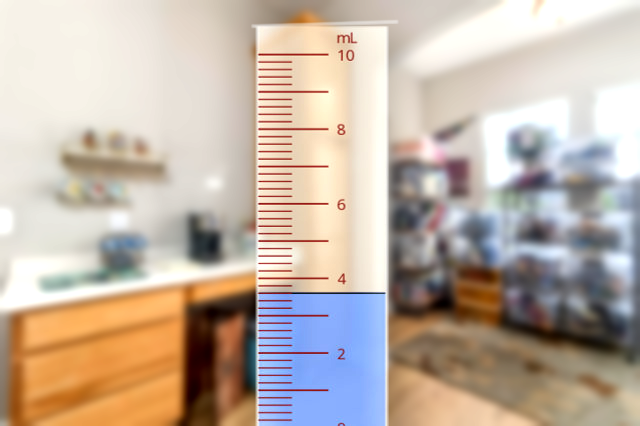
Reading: 3.6,mL
